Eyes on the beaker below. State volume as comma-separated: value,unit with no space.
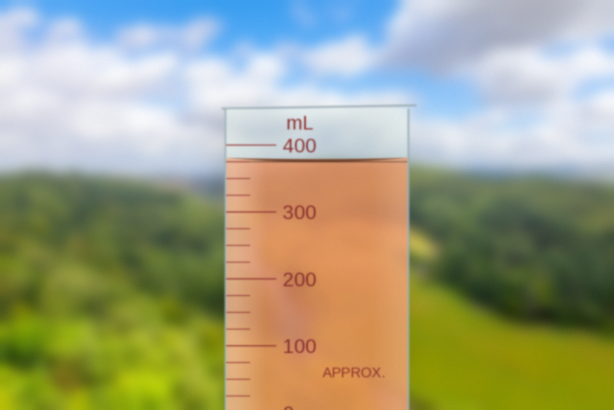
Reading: 375,mL
